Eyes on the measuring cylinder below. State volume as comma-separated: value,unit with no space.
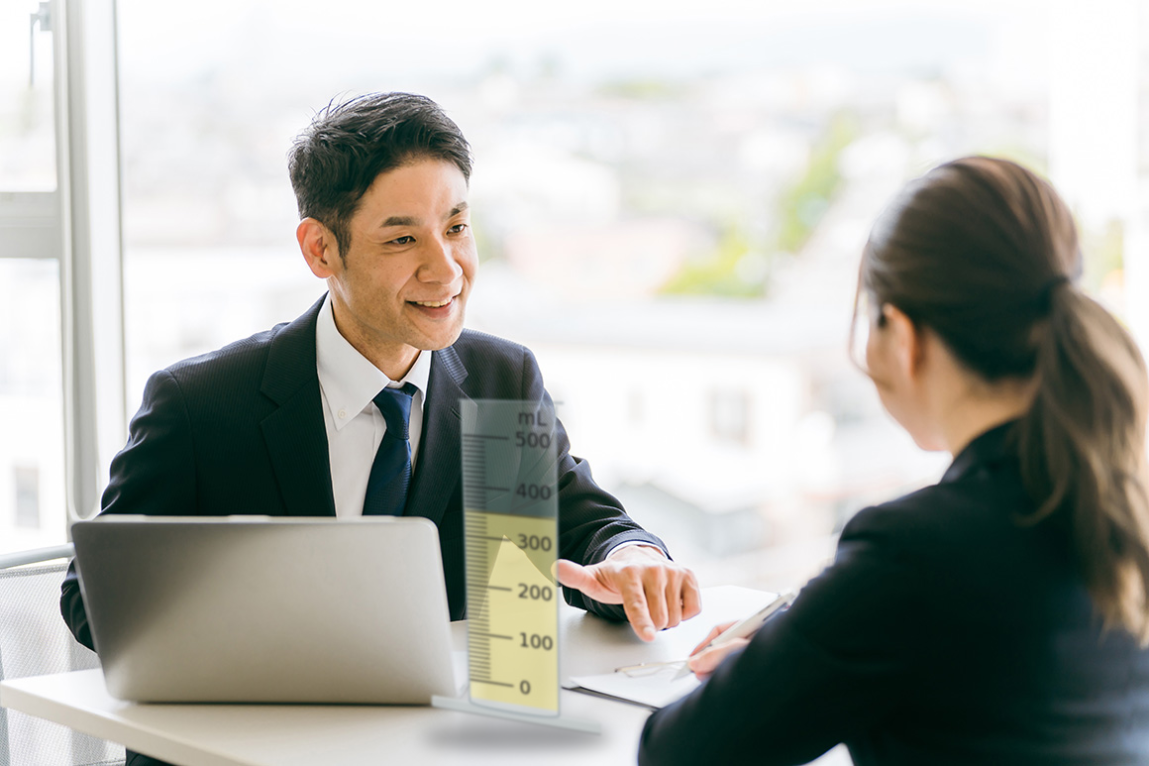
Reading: 350,mL
